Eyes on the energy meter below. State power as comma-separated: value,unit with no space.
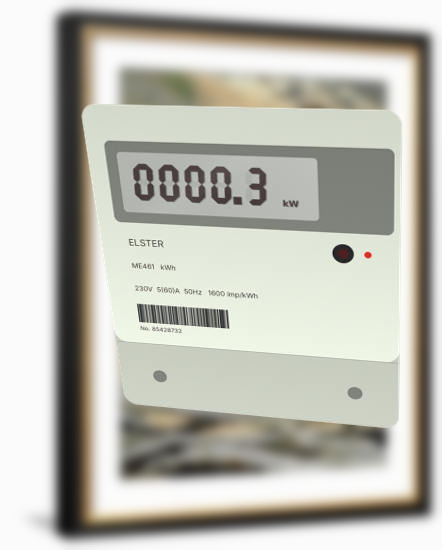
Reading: 0.3,kW
